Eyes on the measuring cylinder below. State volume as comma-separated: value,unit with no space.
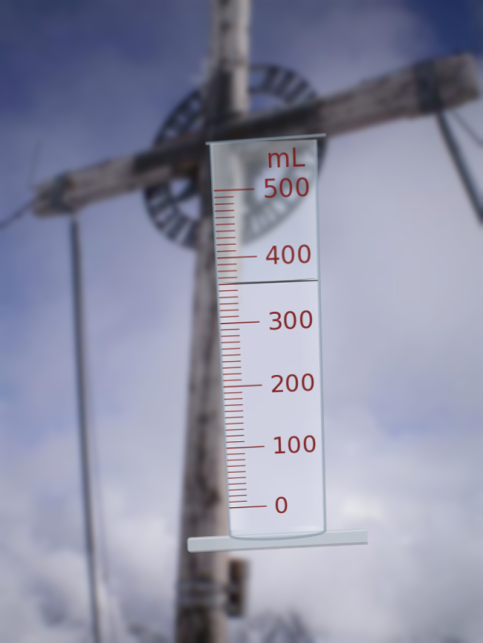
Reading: 360,mL
